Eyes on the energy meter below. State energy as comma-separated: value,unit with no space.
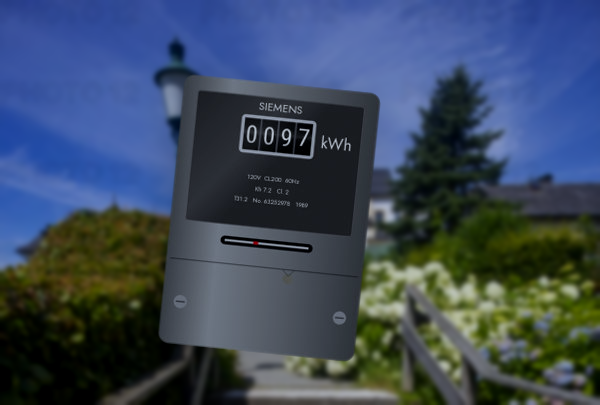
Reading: 97,kWh
